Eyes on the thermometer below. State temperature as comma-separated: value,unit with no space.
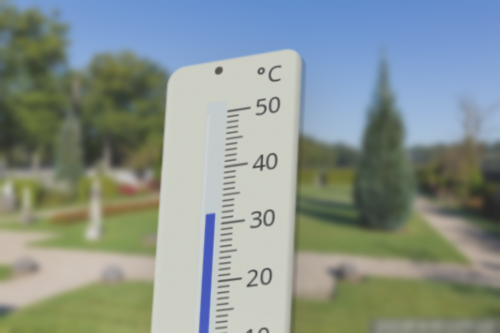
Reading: 32,°C
